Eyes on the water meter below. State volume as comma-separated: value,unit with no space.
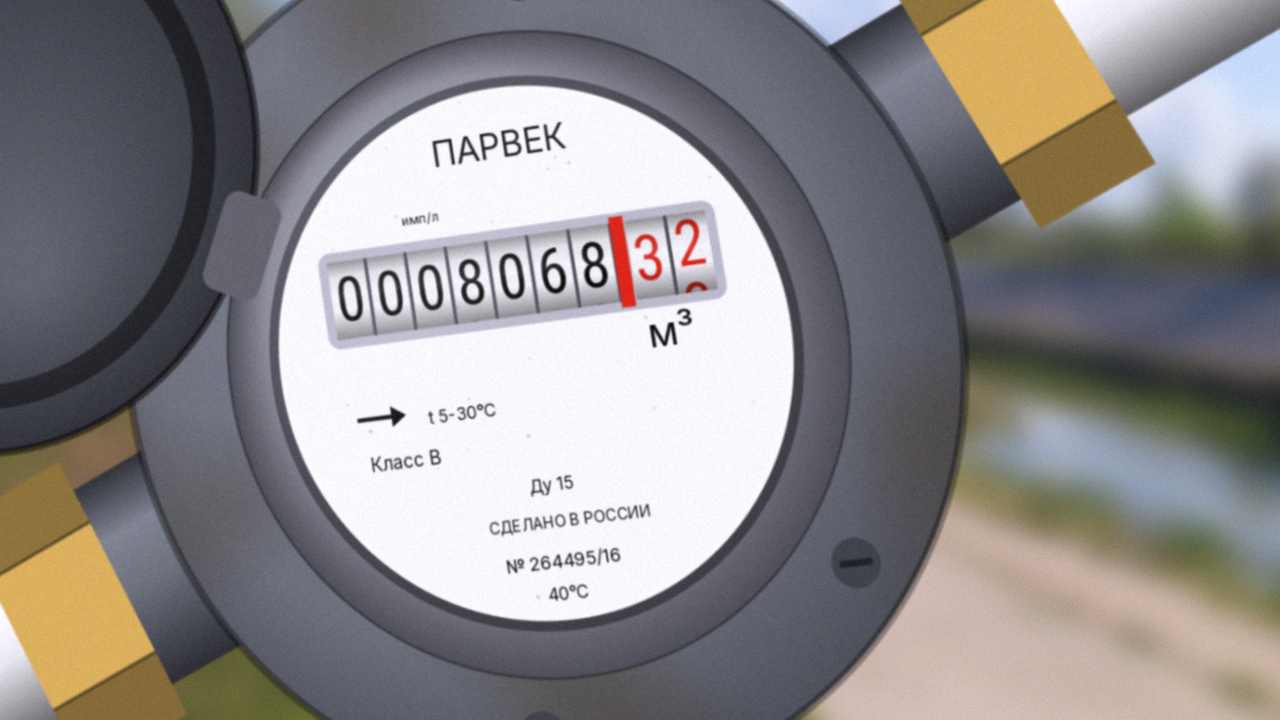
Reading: 8068.32,m³
